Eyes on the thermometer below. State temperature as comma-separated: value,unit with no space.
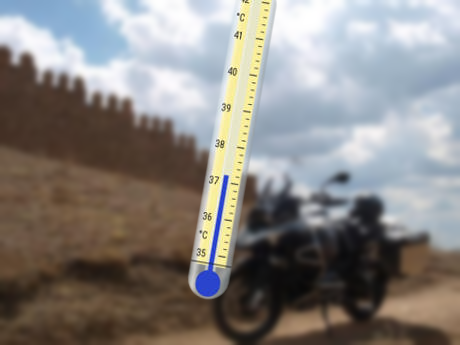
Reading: 37.2,°C
